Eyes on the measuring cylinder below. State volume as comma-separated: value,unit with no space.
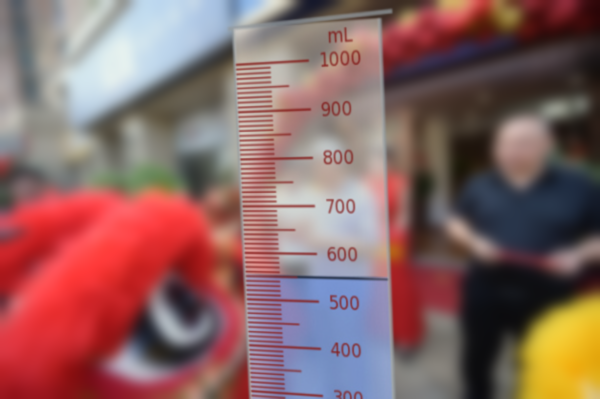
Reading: 550,mL
